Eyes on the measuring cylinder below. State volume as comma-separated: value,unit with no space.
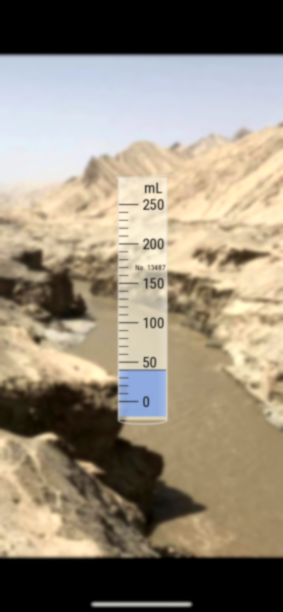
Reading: 40,mL
